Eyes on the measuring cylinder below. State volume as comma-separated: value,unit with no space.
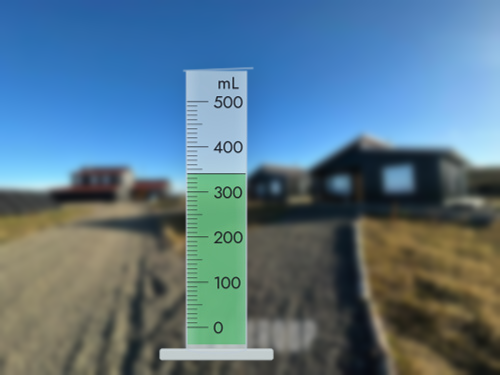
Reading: 340,mL
